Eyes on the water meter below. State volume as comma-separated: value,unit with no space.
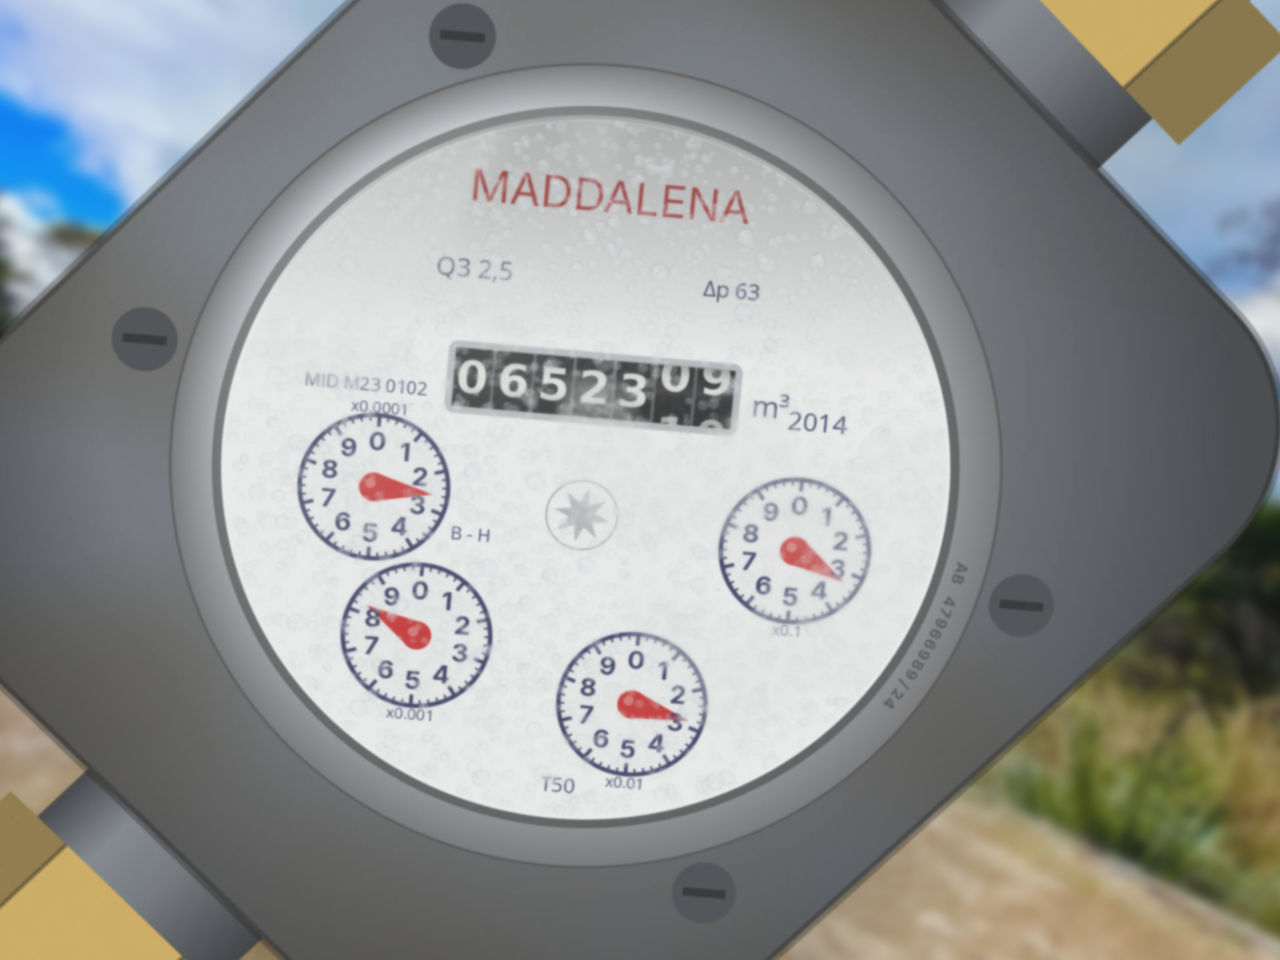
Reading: 652309.3282,m³
